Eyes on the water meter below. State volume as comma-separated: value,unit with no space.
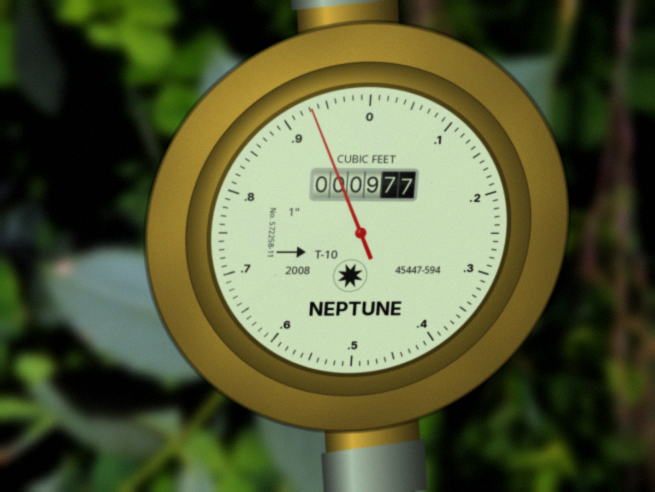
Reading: 976.93,ft³
